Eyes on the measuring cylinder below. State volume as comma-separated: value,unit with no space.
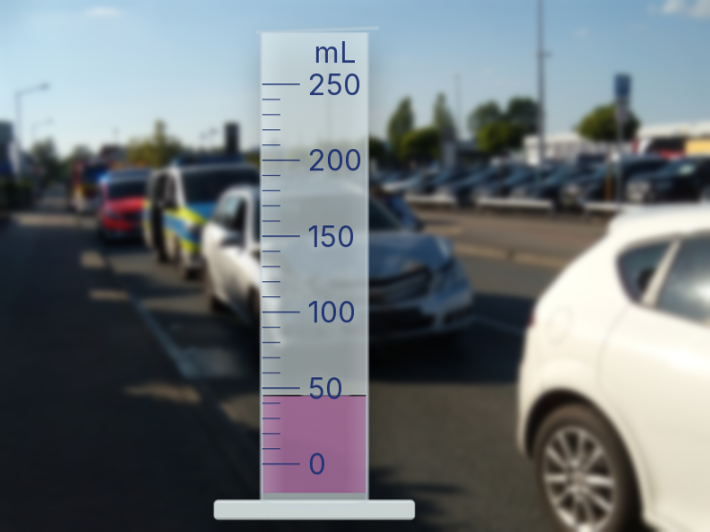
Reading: 45,mL
